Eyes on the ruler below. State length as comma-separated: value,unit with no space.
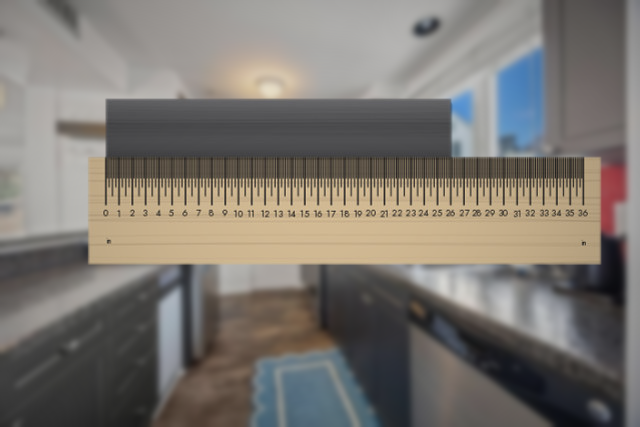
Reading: 26,in
